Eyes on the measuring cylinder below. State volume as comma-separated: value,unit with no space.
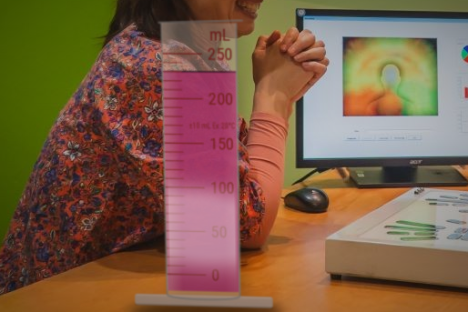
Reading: 230,mL
